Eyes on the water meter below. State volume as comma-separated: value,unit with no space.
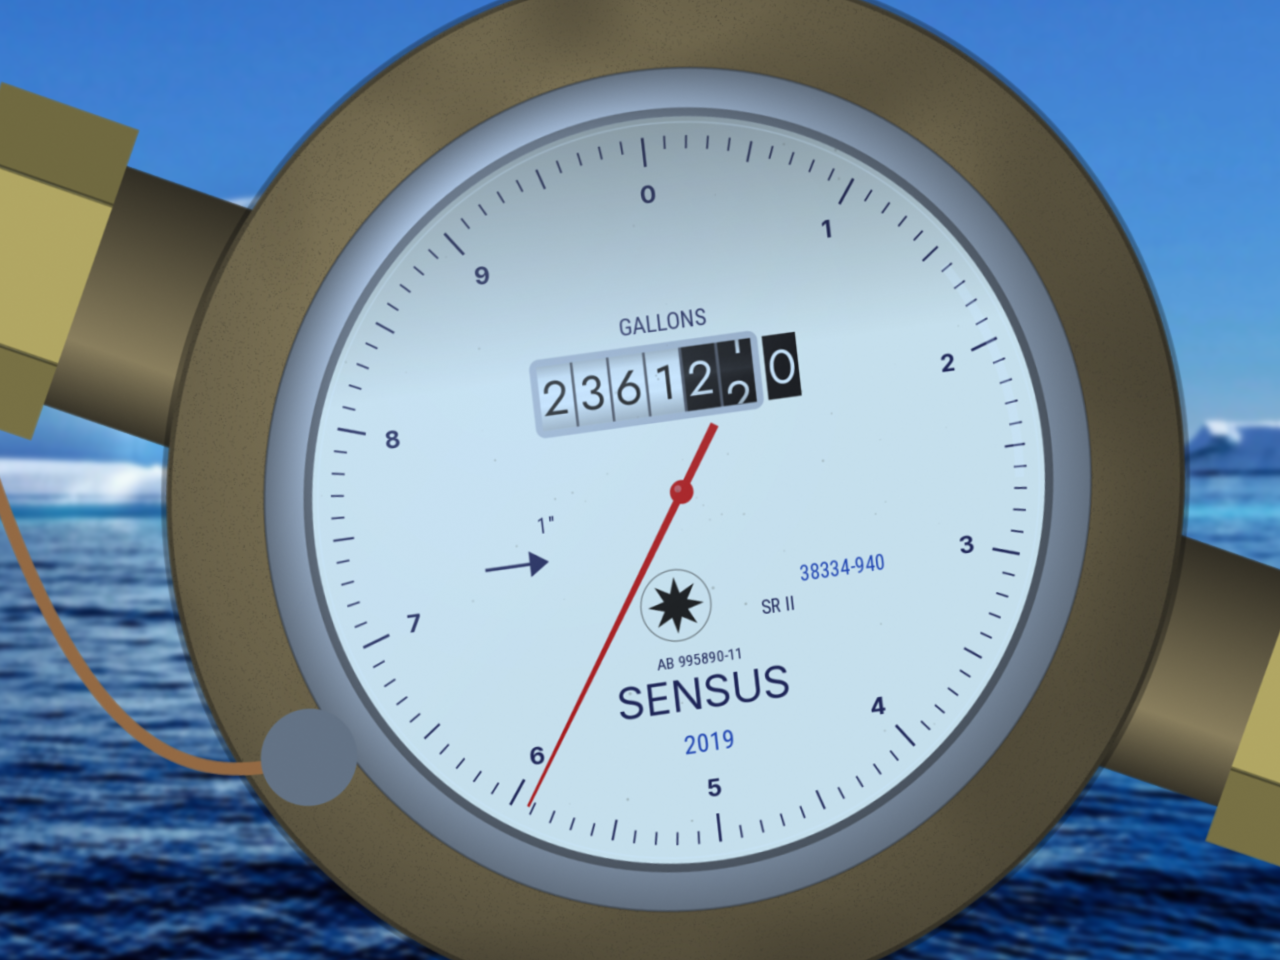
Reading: 2361215.9,gal
